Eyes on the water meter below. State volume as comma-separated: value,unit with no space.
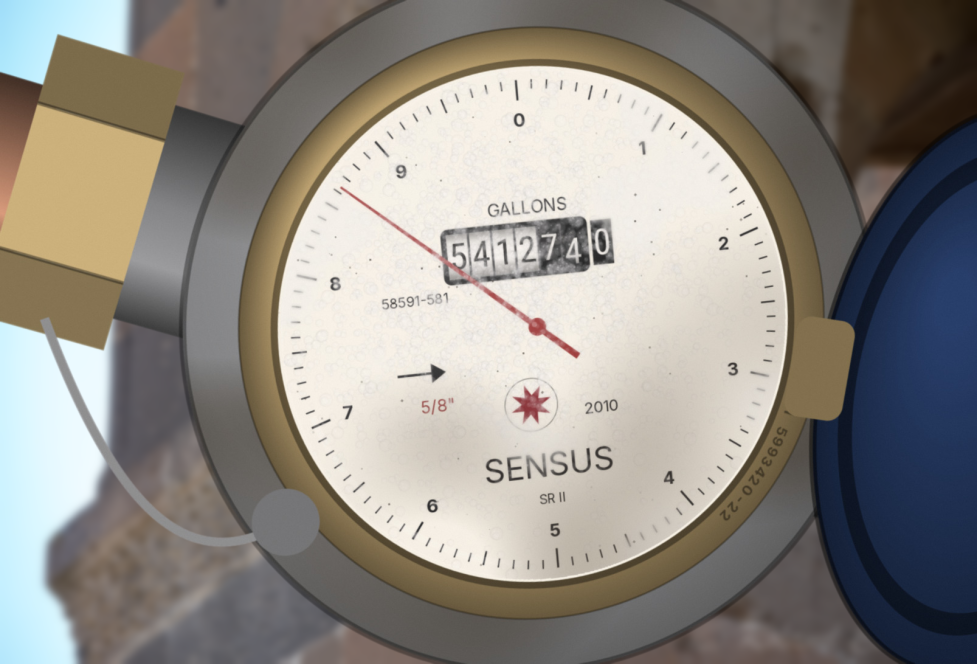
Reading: 5412738.6,gal
